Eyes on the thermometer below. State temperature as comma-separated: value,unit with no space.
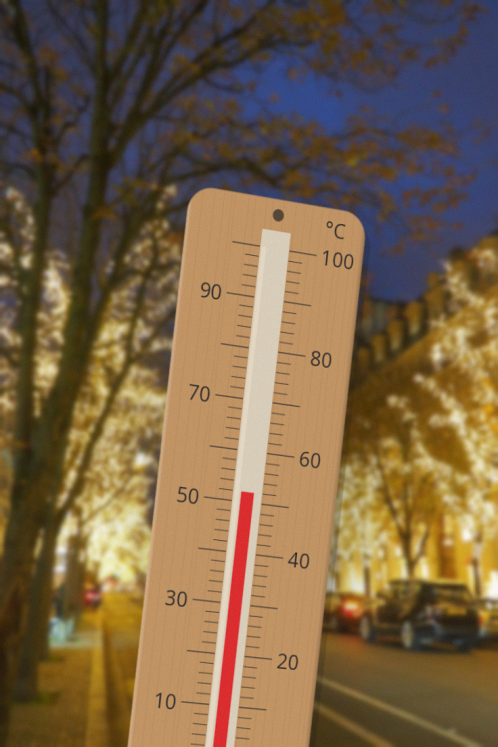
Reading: 52,°C
